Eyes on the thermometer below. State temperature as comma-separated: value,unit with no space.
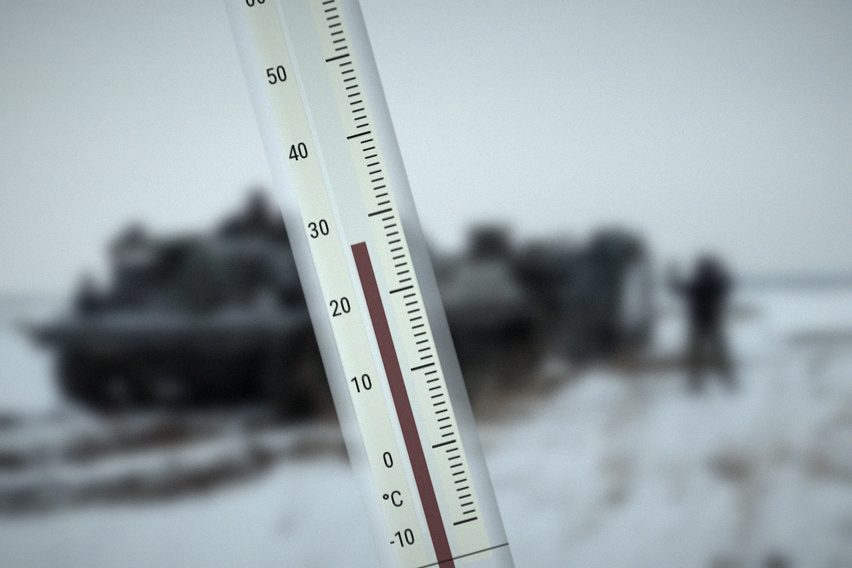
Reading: 27,°C
